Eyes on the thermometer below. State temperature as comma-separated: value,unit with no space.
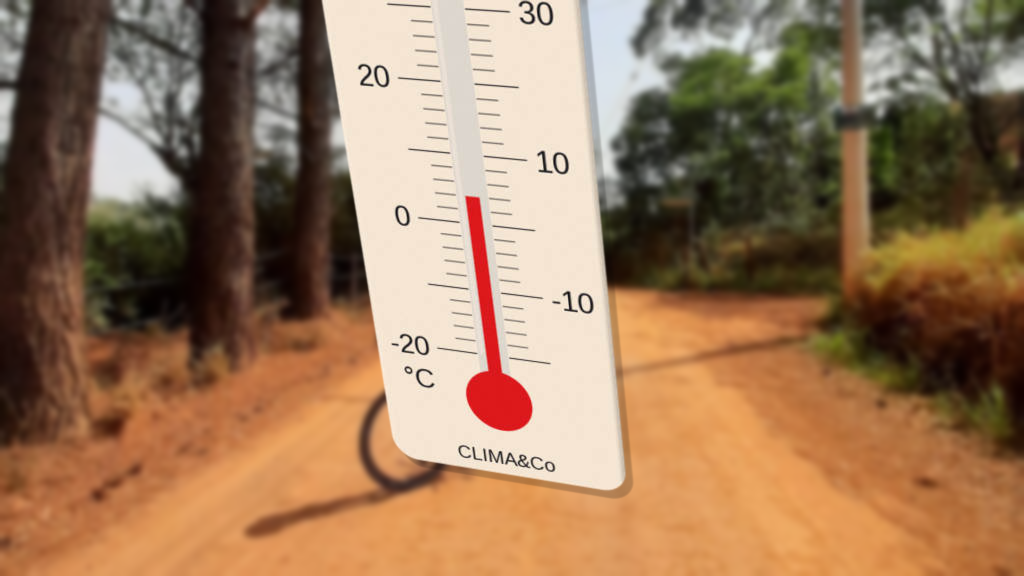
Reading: 4,°C
